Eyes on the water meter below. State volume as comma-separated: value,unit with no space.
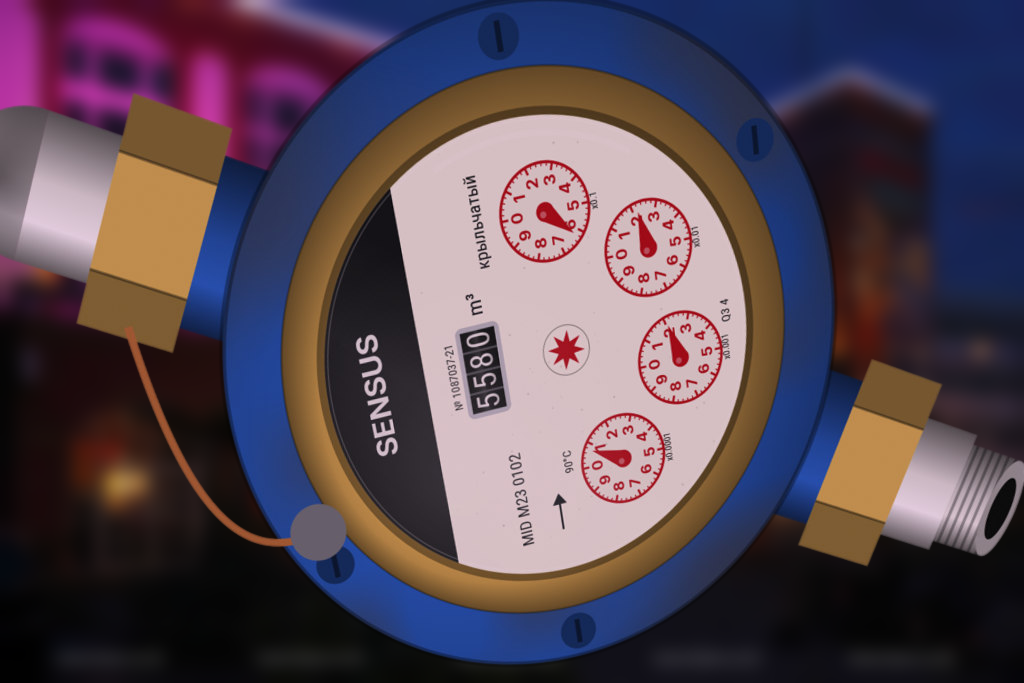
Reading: 5580.6220,m³
